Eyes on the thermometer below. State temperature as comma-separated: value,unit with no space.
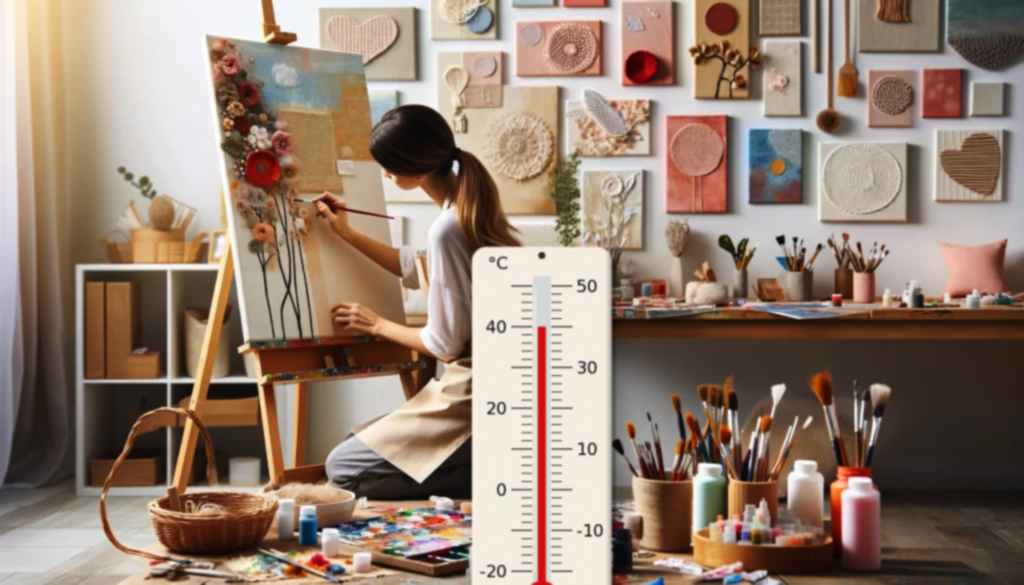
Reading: 40,°C
